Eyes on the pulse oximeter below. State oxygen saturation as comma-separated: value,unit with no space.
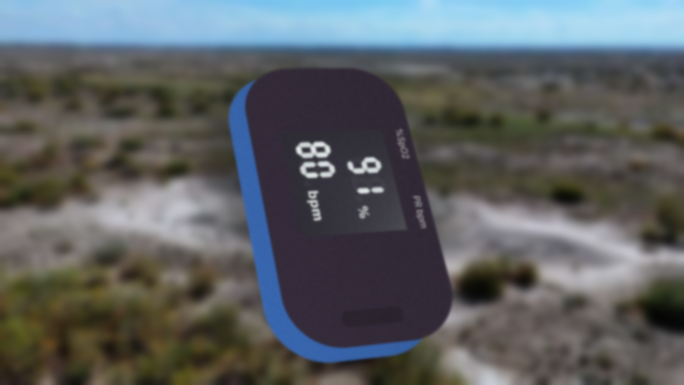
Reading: 91,%
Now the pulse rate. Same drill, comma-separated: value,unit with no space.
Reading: 80,bpm
